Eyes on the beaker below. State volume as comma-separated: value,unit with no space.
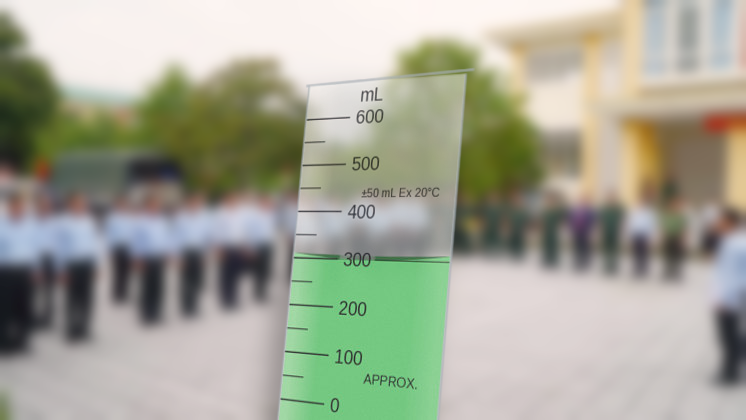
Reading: 300,mL
